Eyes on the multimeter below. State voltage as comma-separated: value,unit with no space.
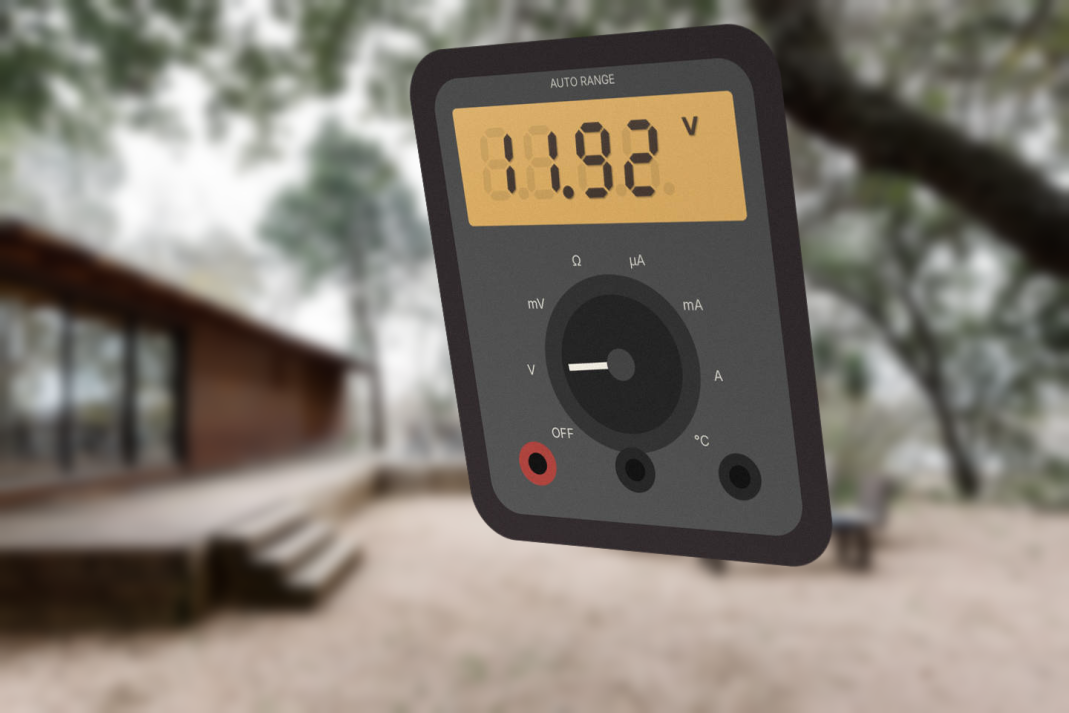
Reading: 11.92,V
